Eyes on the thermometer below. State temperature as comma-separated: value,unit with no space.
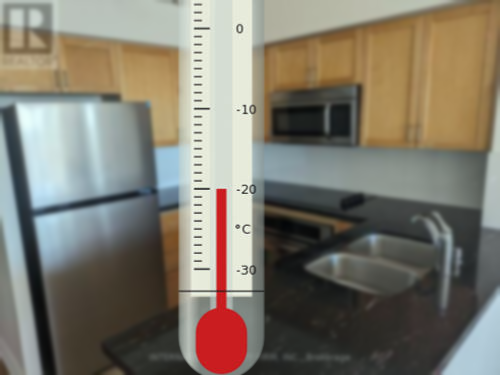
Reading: -20,°C
